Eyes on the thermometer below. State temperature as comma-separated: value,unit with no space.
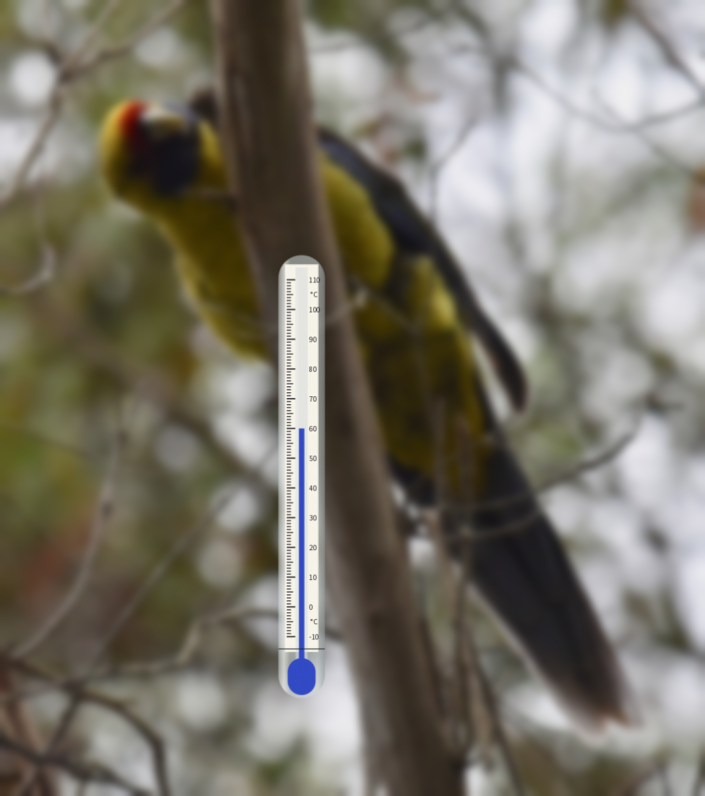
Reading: 60,°C
